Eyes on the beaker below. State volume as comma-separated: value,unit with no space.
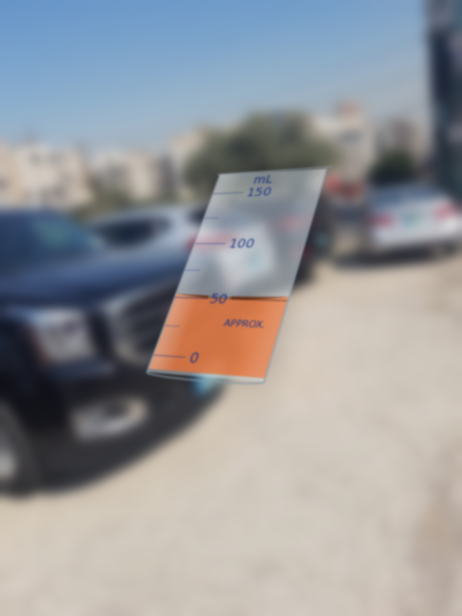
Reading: 50,mL
